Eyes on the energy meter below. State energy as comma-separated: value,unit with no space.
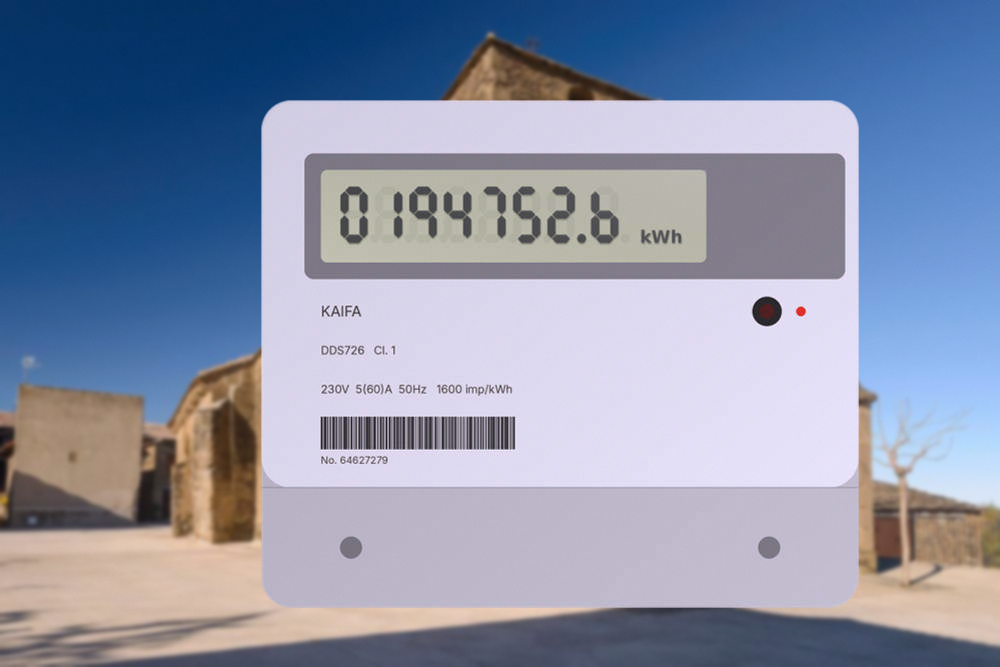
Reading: 194752.6,kWh
